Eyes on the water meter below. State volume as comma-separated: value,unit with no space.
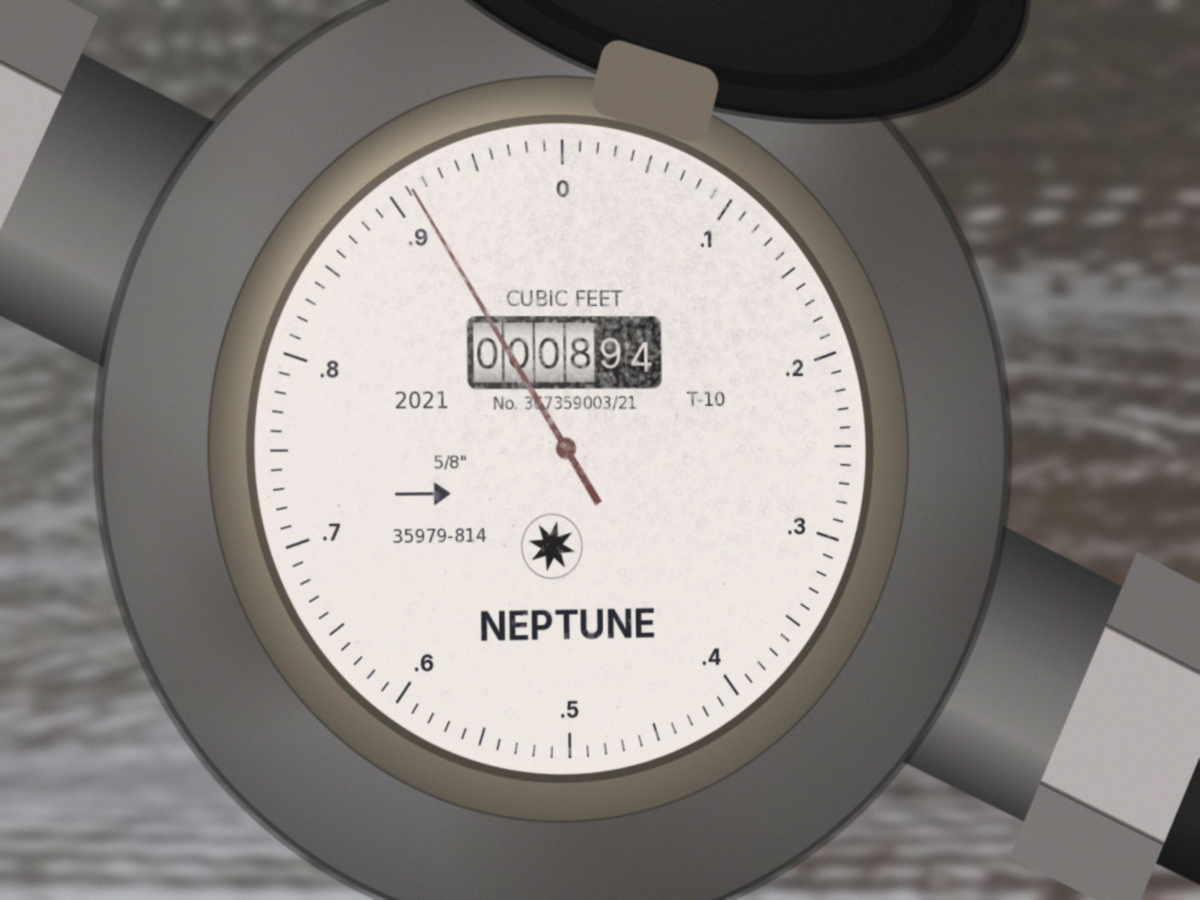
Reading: 893.91,ft³
